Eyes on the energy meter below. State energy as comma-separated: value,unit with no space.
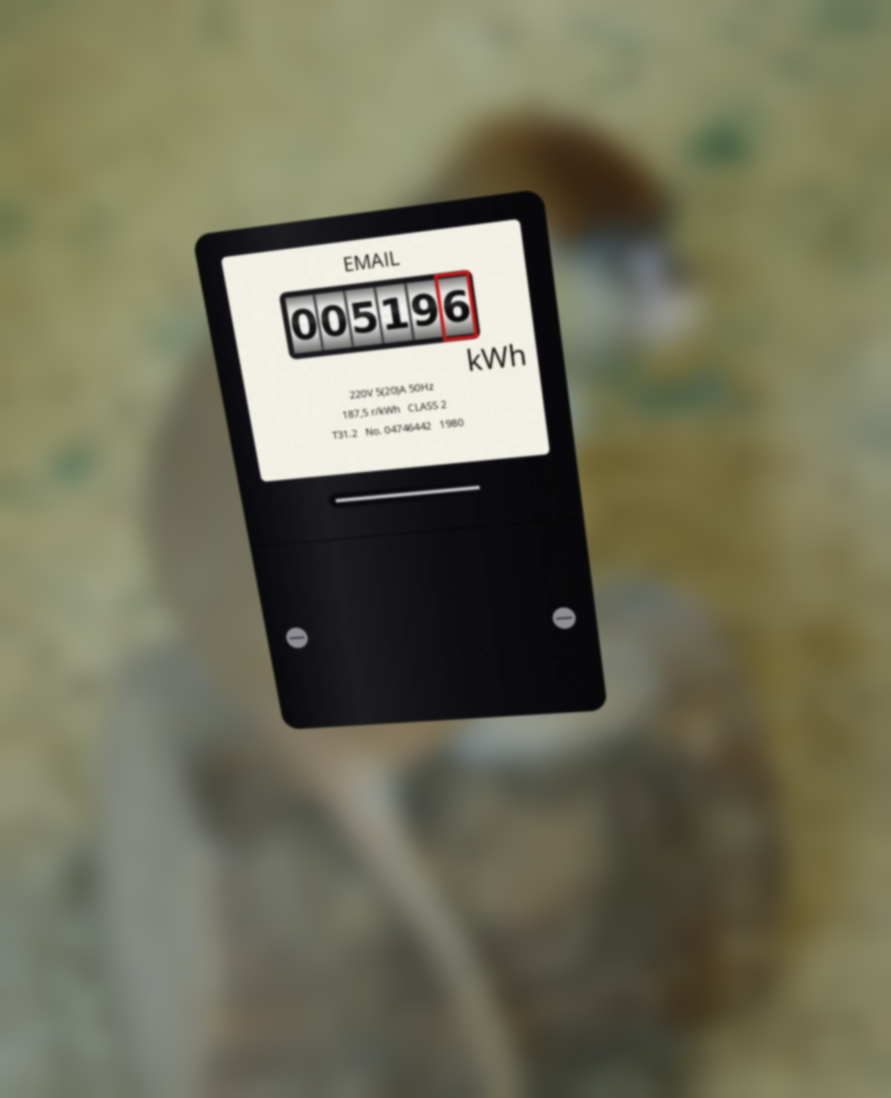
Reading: 519.6,kWh
